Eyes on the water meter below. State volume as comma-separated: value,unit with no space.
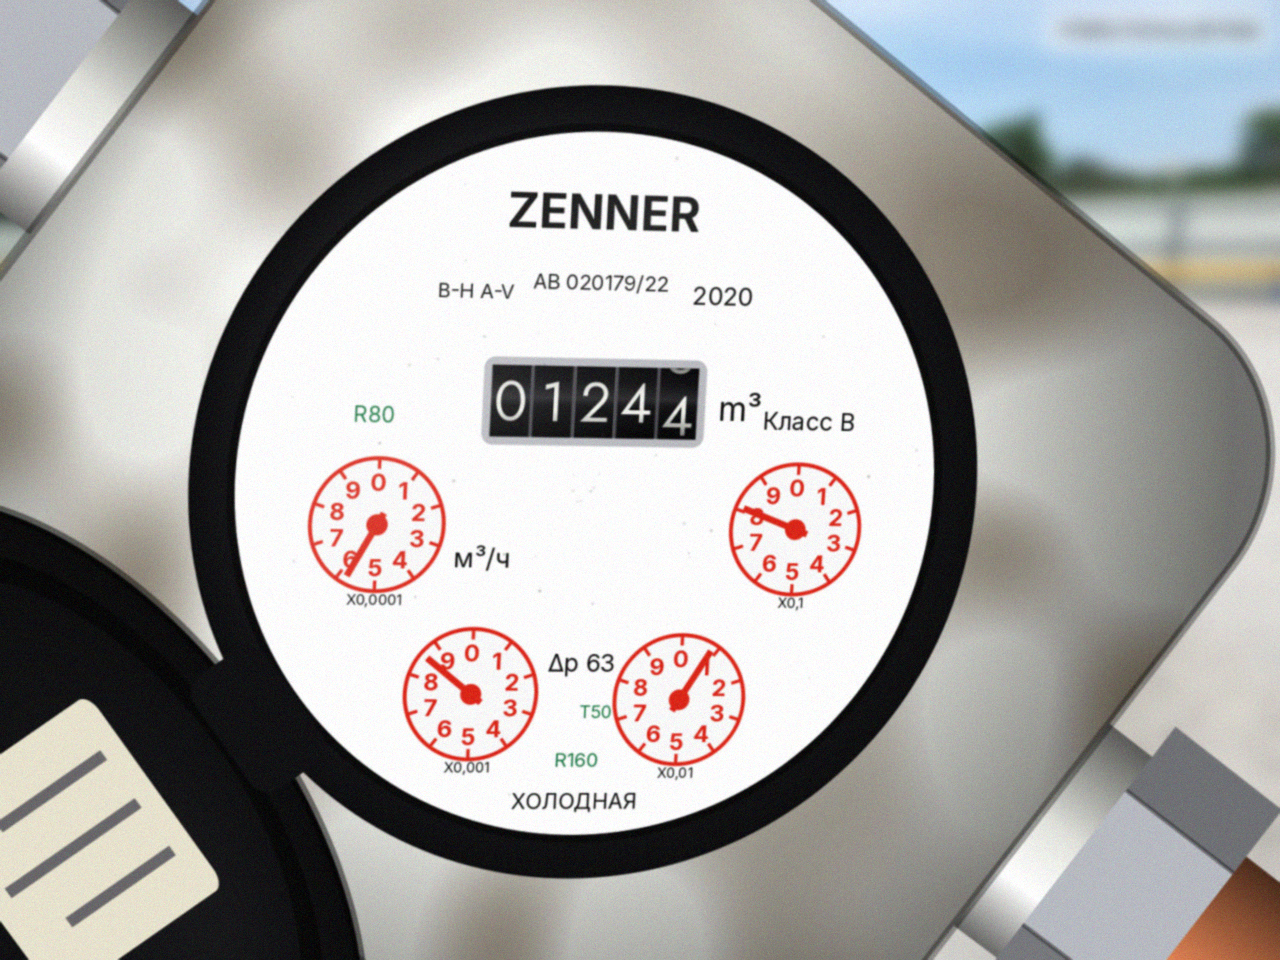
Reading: 1243.8085,m³
